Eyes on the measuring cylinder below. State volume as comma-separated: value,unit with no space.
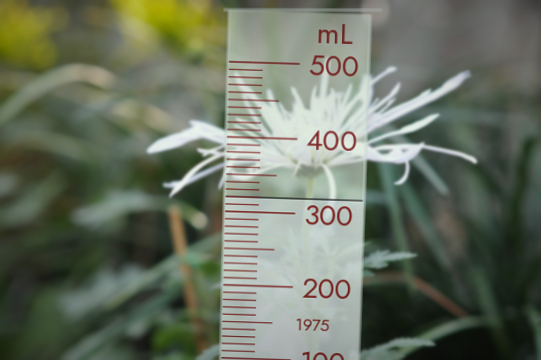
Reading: 320,mL
